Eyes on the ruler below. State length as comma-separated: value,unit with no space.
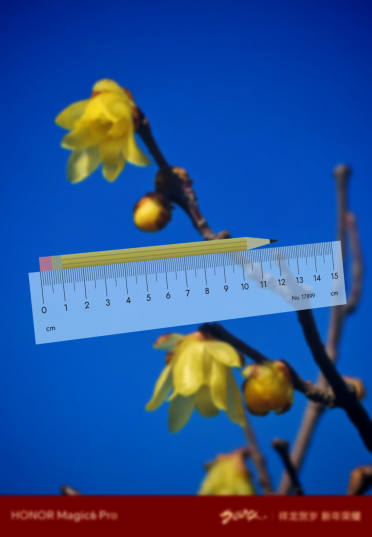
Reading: 12,cm
